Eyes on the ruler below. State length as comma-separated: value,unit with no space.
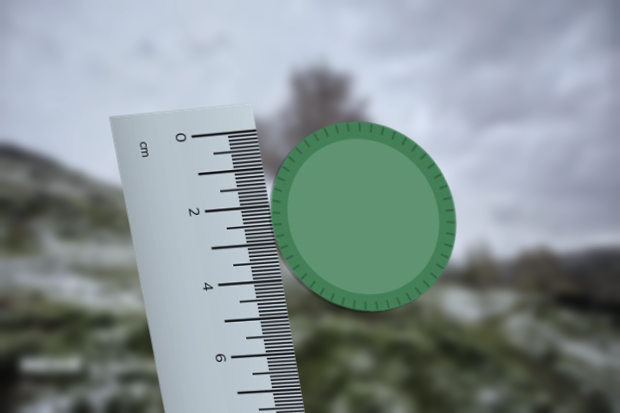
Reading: 5,cm
